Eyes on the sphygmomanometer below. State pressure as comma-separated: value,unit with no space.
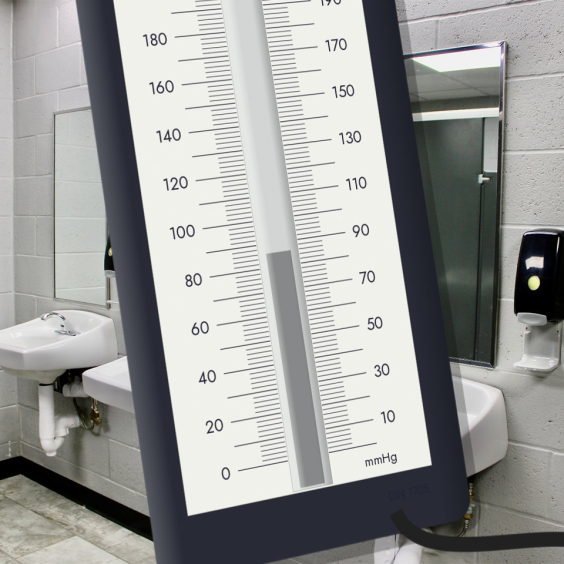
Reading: 86,mmHg
